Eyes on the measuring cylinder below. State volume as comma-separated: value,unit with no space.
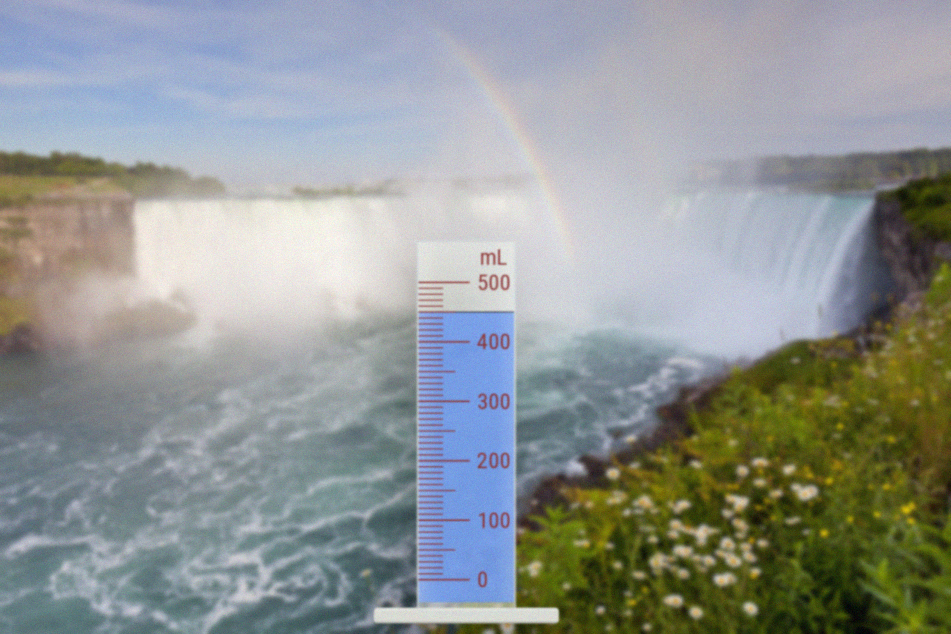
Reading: 450,mL
